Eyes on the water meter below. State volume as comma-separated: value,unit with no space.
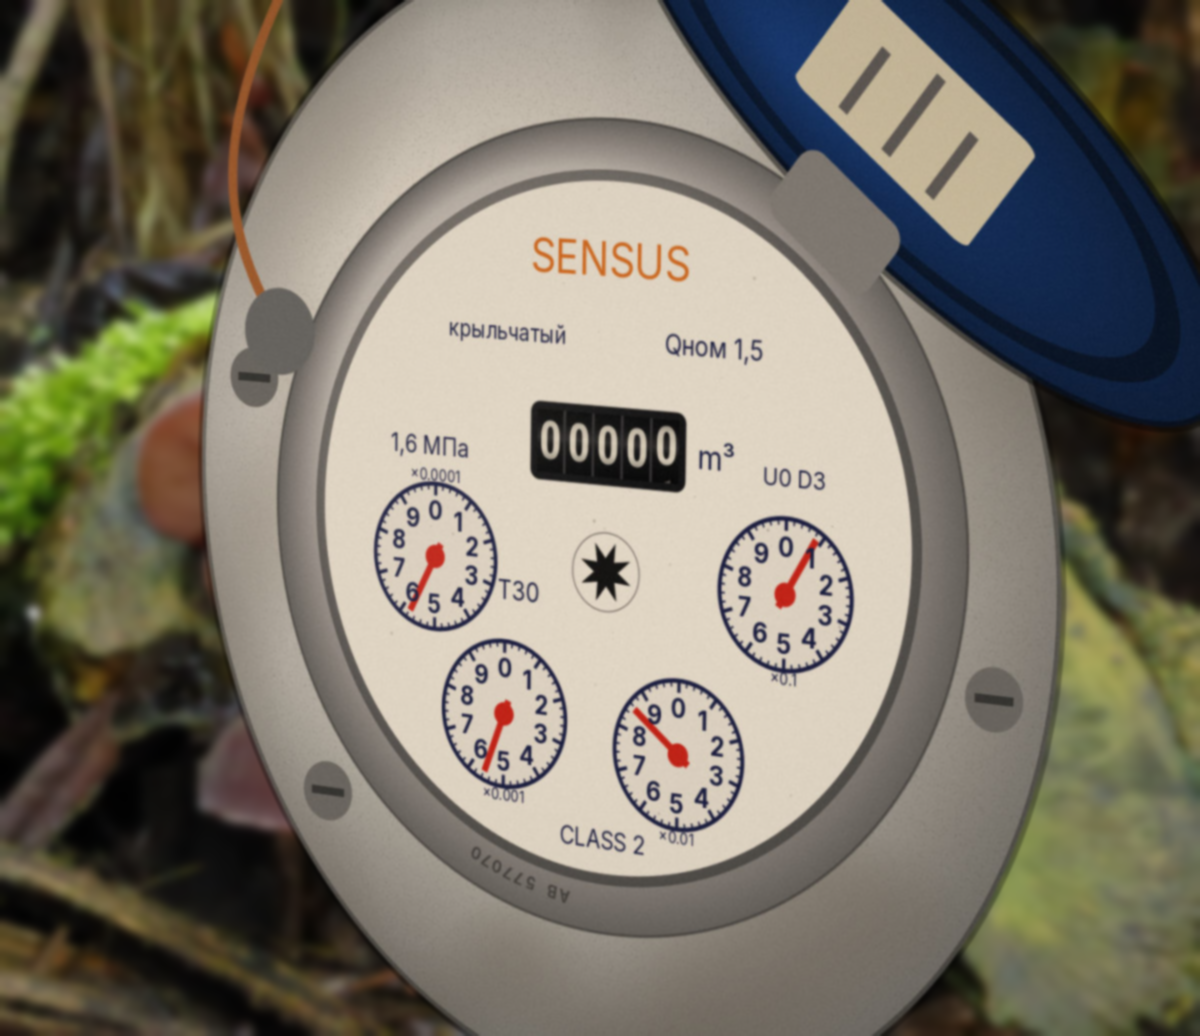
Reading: 0.0855,m³
